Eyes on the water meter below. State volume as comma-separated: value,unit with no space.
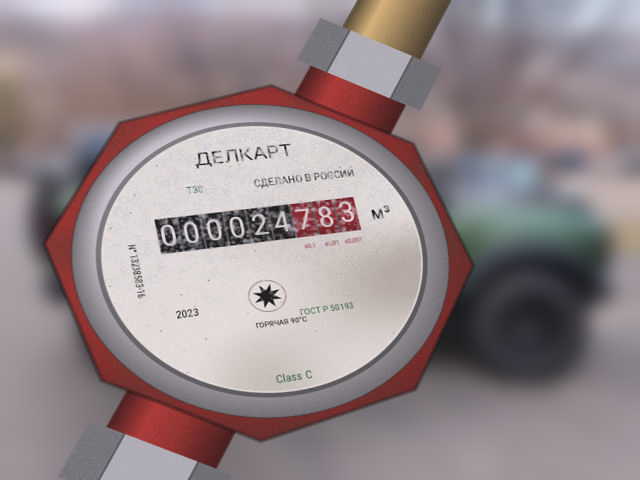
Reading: 24.783,m³
